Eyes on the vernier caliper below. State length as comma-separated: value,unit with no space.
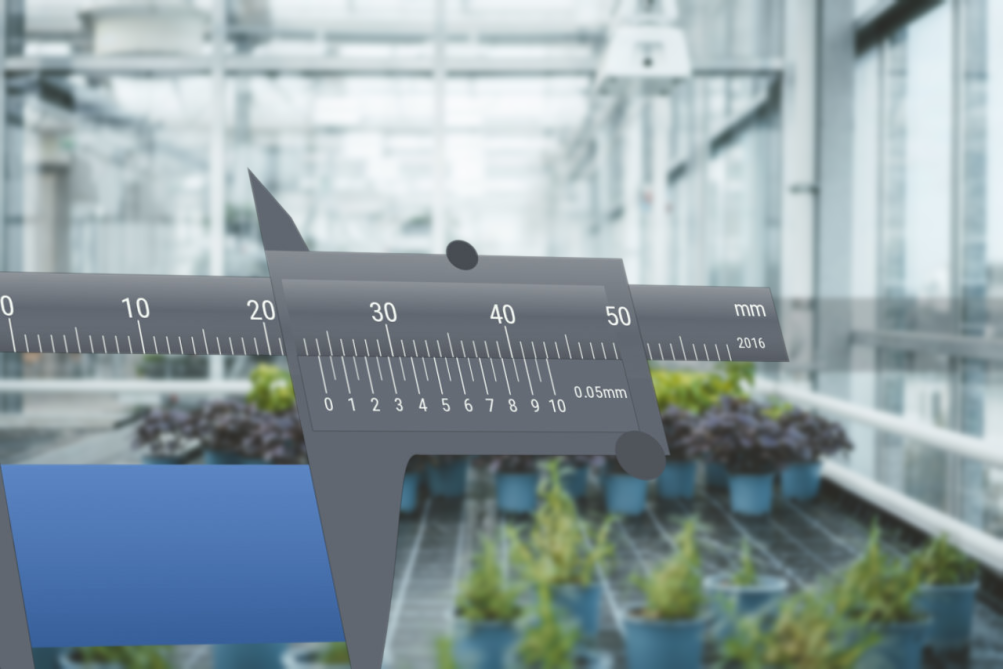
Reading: 23.9,mm
